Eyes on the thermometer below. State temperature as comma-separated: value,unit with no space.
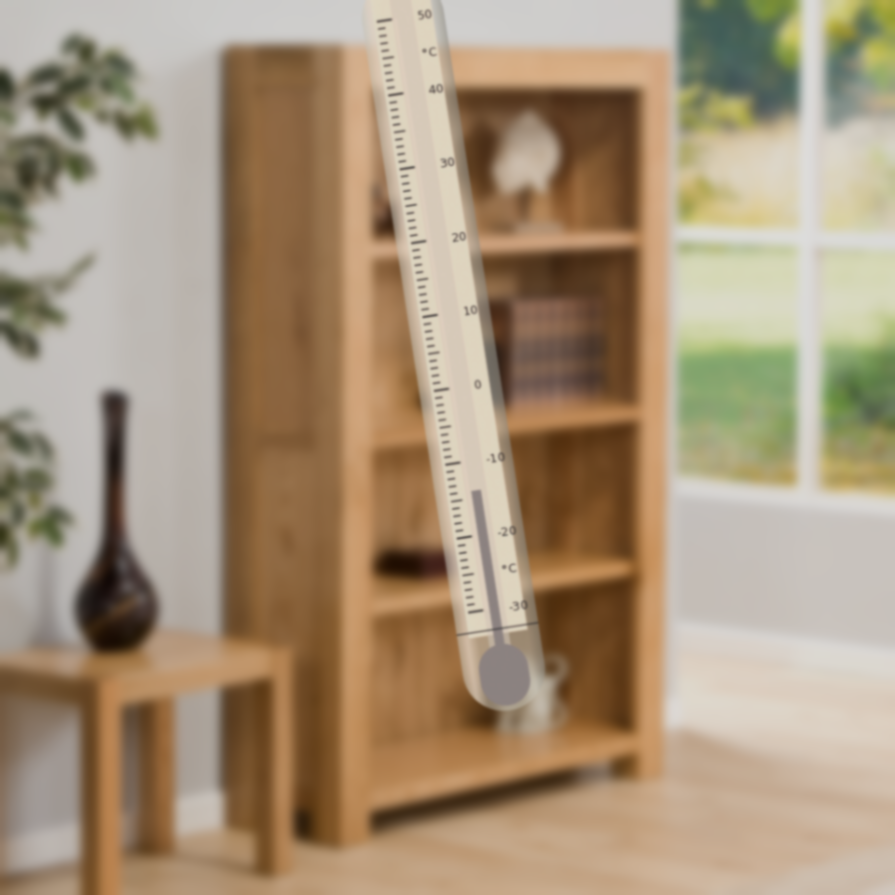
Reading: -14,°C
